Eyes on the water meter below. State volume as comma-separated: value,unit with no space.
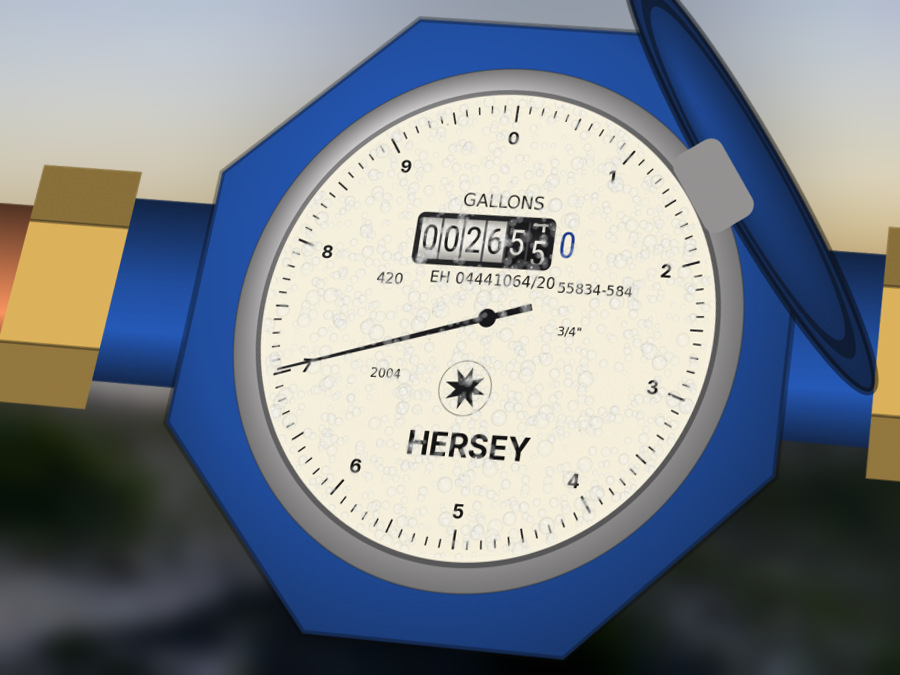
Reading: 26547.0,gal
